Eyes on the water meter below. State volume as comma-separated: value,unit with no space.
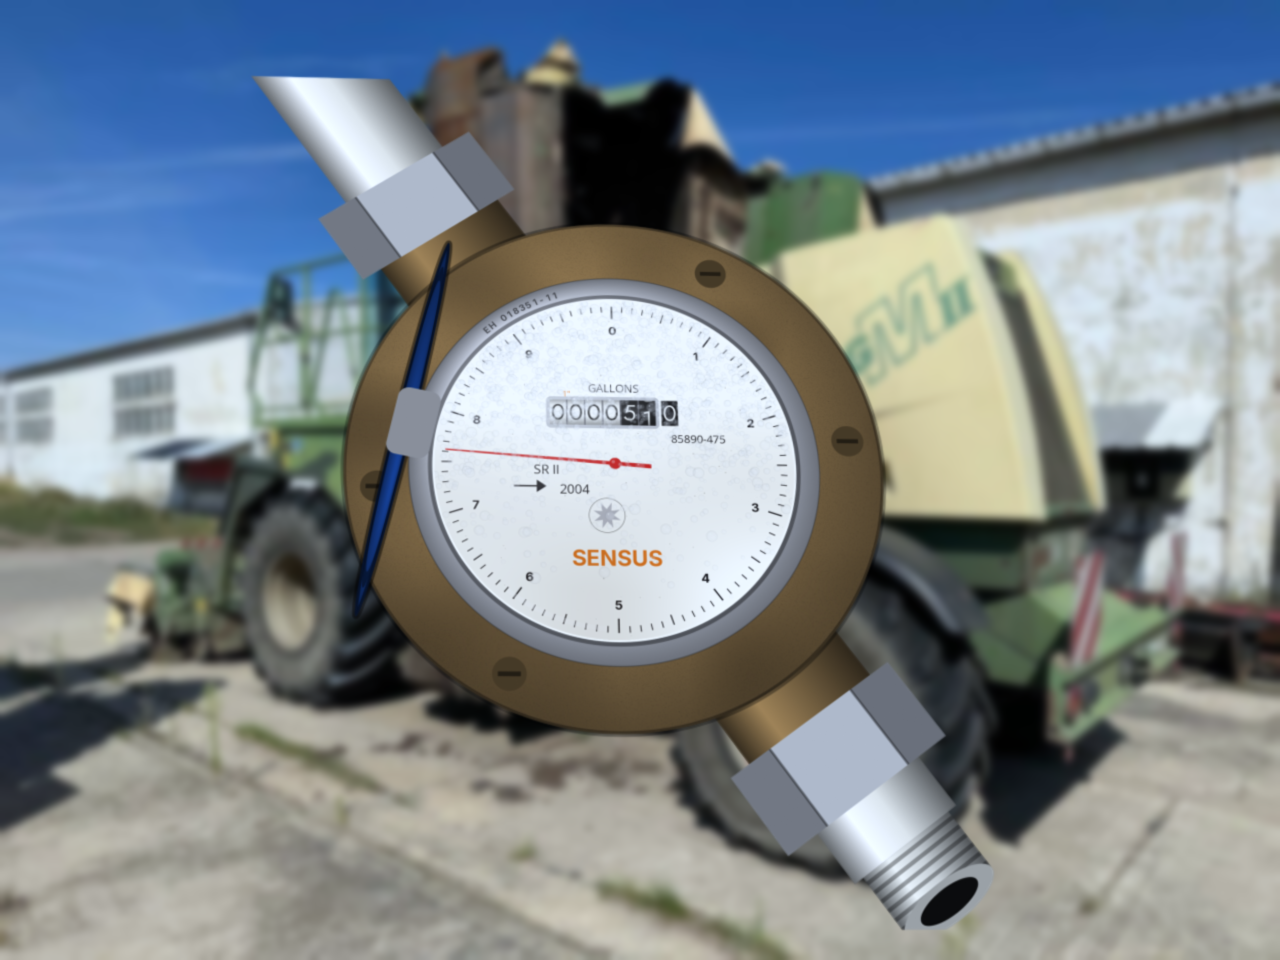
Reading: 507.6,gal
